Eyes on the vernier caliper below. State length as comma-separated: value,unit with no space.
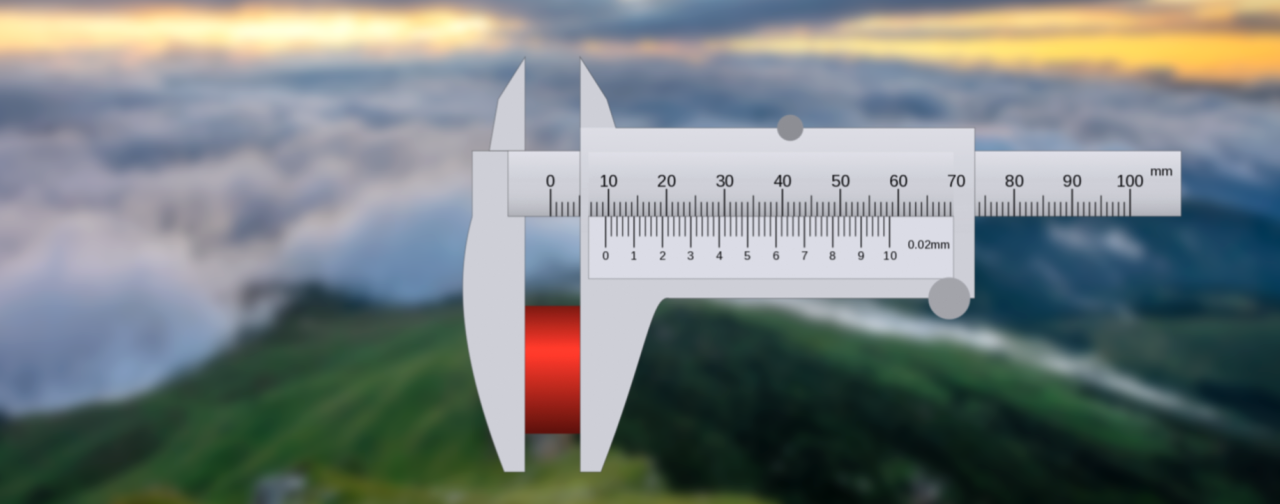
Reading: 9.5,mm
